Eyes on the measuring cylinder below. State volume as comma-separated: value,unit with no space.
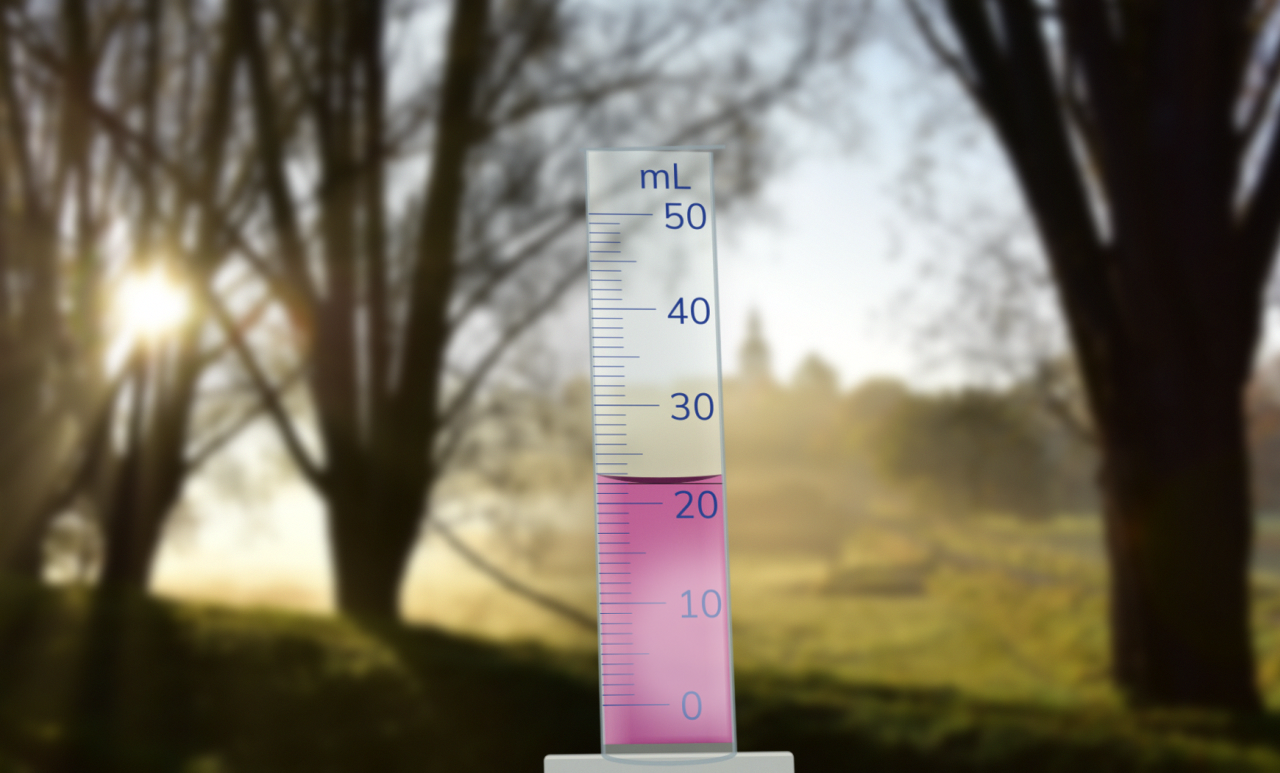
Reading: 22,mL
